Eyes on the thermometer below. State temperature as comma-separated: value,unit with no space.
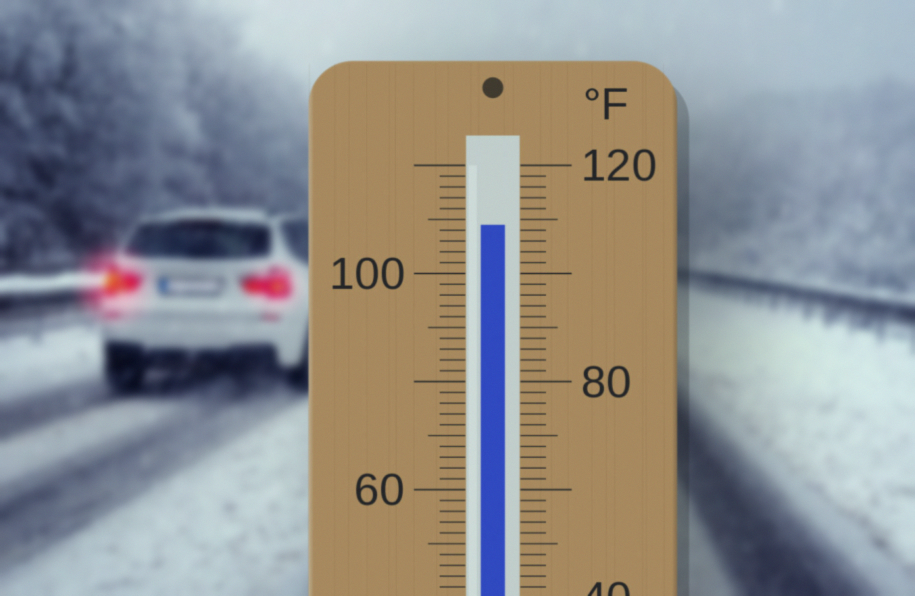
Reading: 109,°F
